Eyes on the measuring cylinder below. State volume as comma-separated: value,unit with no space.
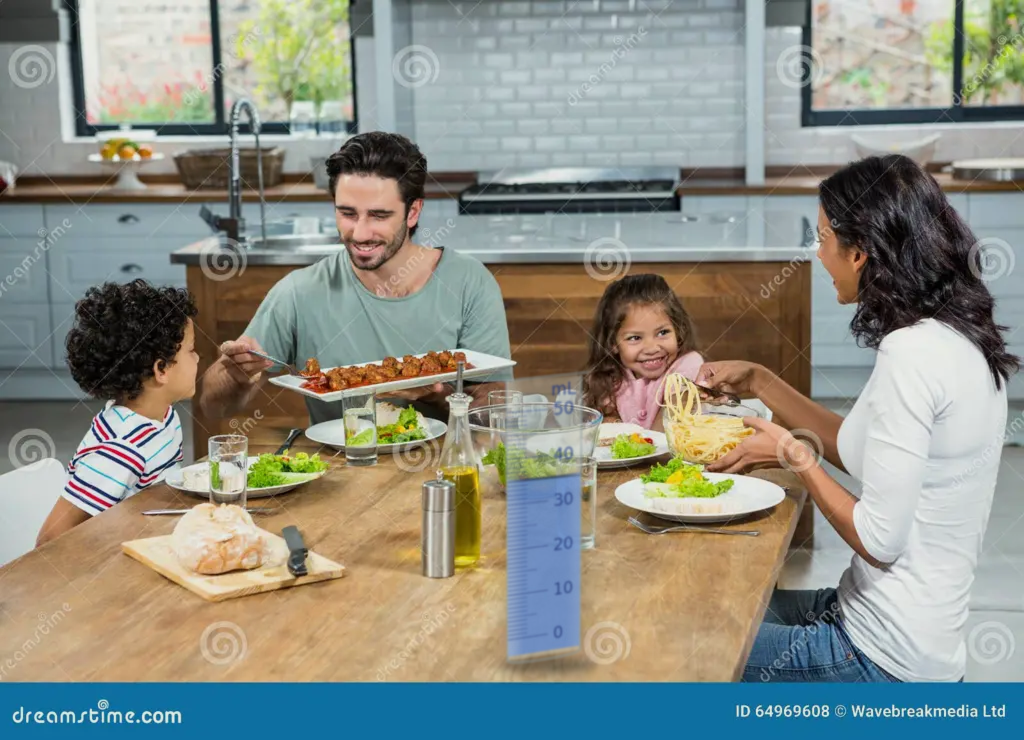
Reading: 35,mL
